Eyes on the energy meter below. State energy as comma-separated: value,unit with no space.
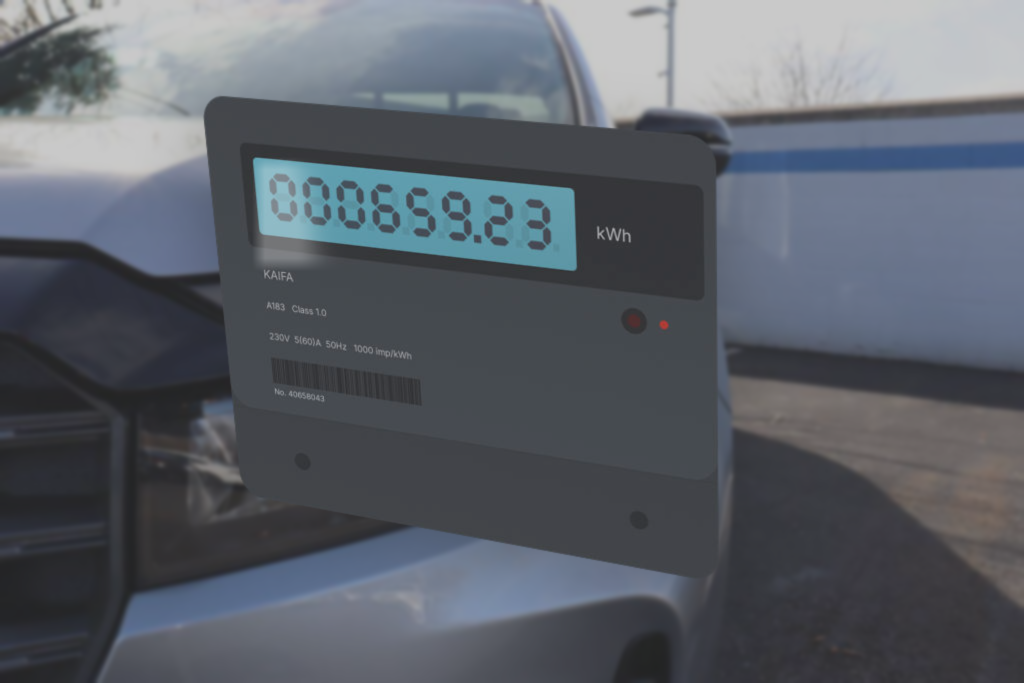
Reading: 659.23,kWh
